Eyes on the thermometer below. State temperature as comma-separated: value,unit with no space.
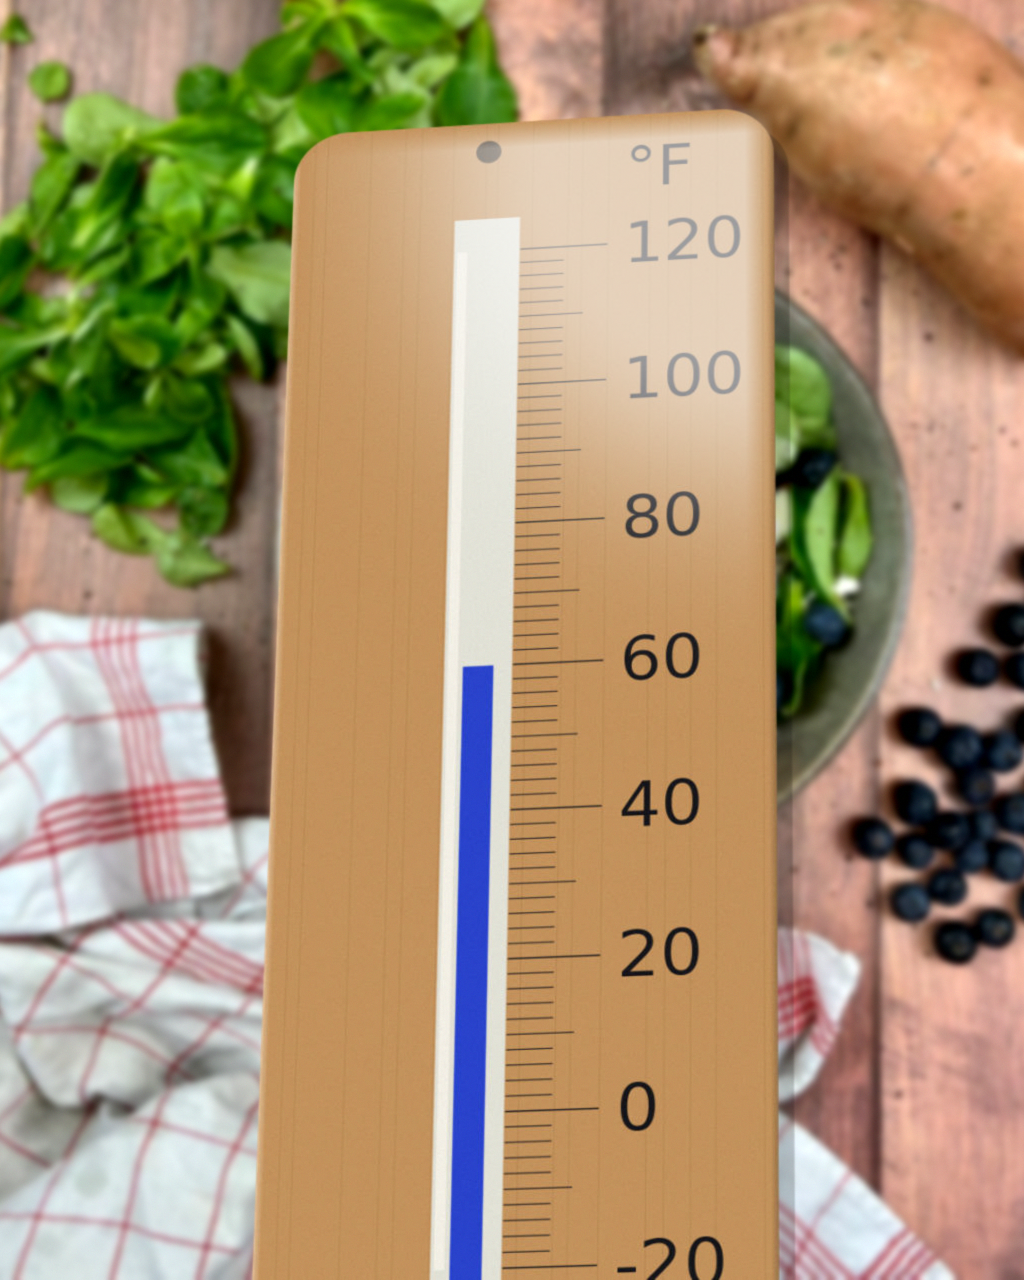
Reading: 60,°F
